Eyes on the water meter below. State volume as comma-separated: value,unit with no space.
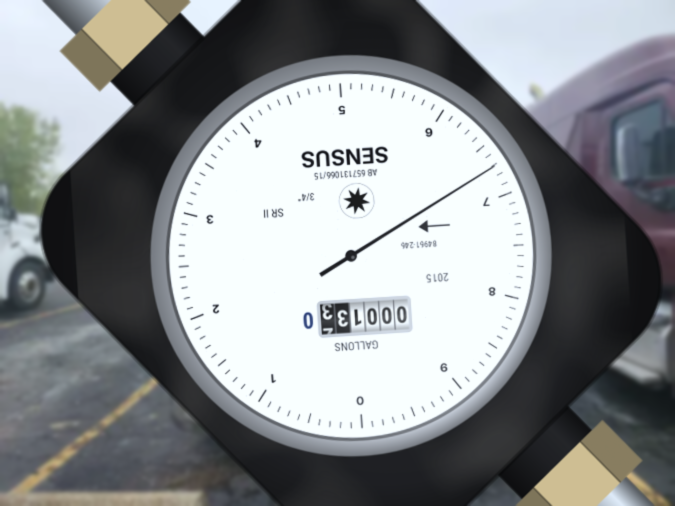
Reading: 1326.7,gal
